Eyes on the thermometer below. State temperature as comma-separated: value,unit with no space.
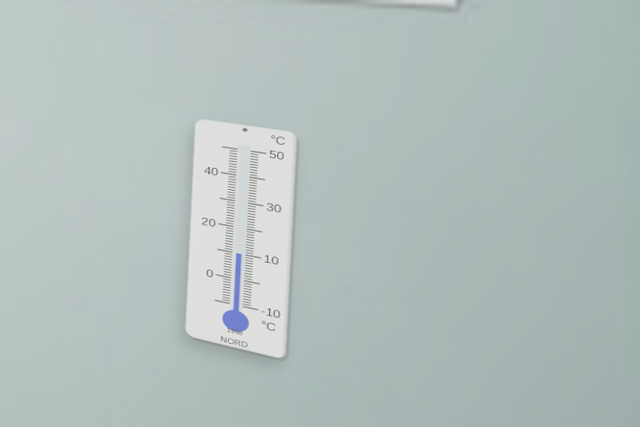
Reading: 10,°C
